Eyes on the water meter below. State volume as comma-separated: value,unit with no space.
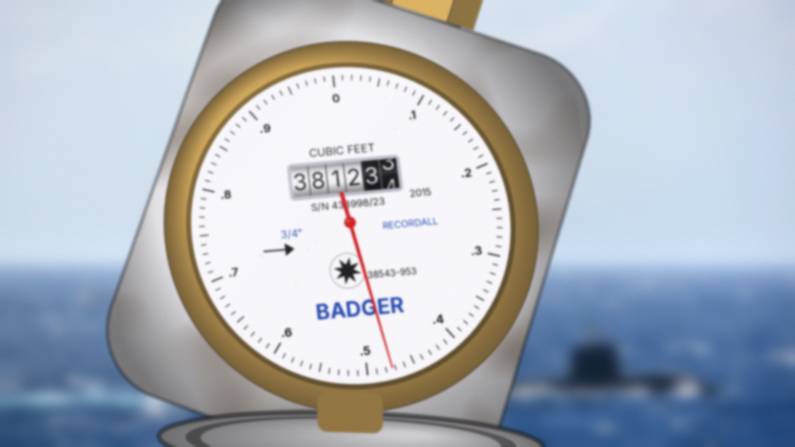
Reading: 381233.47,ft³
